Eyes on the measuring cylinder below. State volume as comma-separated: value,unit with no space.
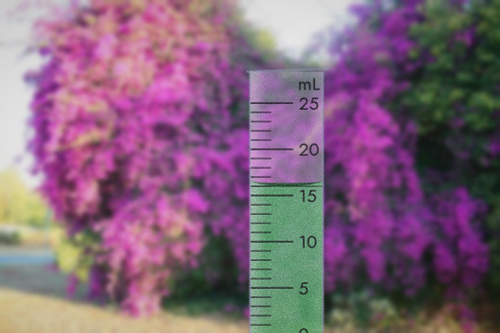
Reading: 16,mL
